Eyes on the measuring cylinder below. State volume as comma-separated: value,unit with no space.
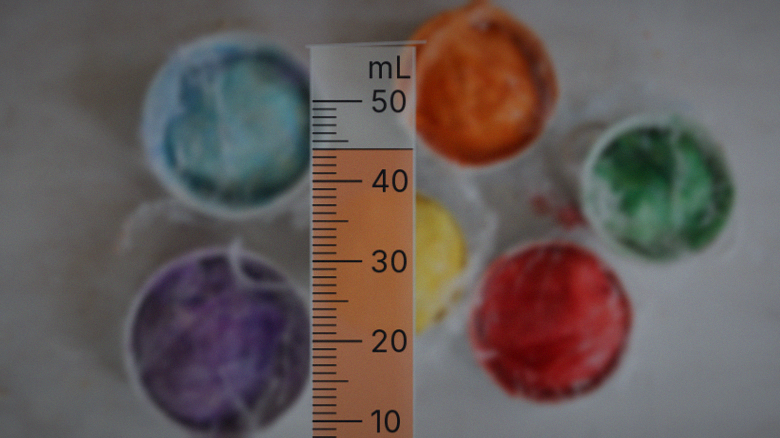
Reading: 44,mL
